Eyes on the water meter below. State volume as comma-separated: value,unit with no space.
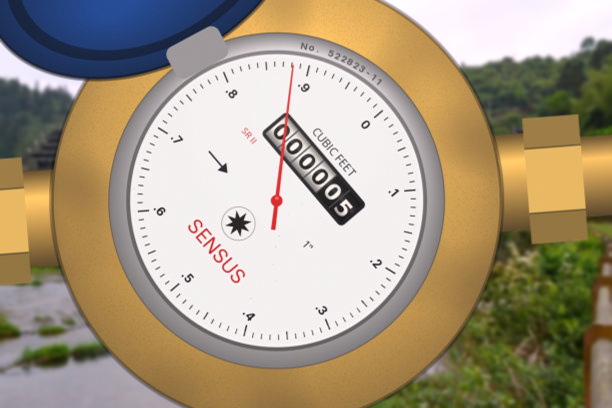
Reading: 4.88,ft³
